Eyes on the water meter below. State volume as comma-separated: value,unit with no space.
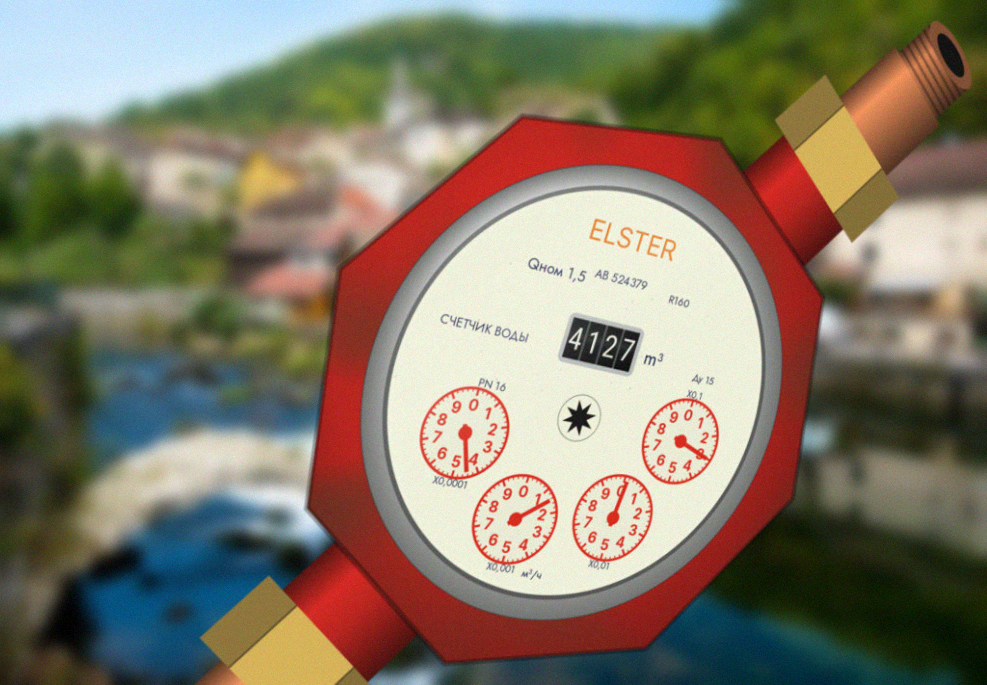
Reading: 4127.3014,m³
